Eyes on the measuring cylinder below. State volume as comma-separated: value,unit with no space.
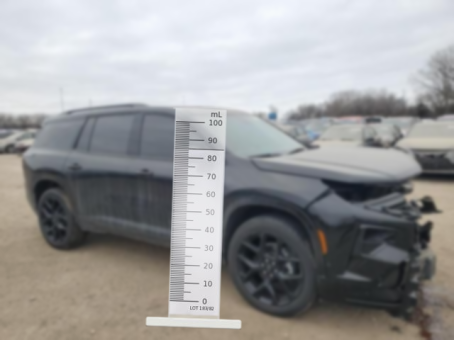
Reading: 85,mL
